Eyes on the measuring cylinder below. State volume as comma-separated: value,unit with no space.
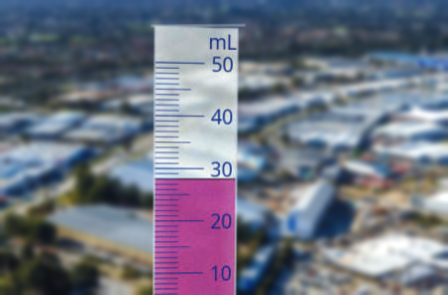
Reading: 28,mL
